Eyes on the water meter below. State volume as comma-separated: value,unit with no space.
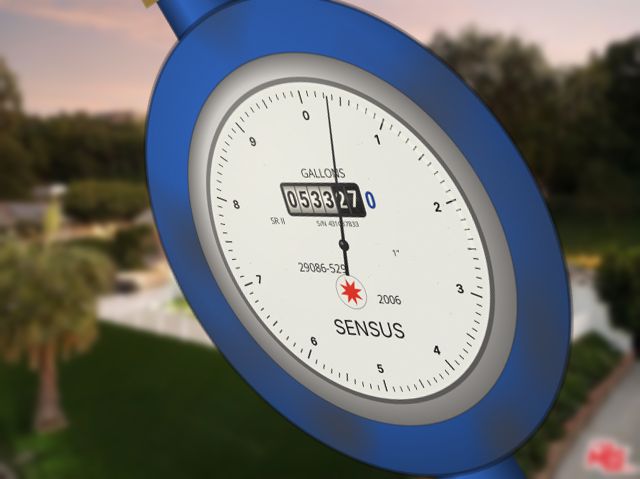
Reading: 533270.3,gal
